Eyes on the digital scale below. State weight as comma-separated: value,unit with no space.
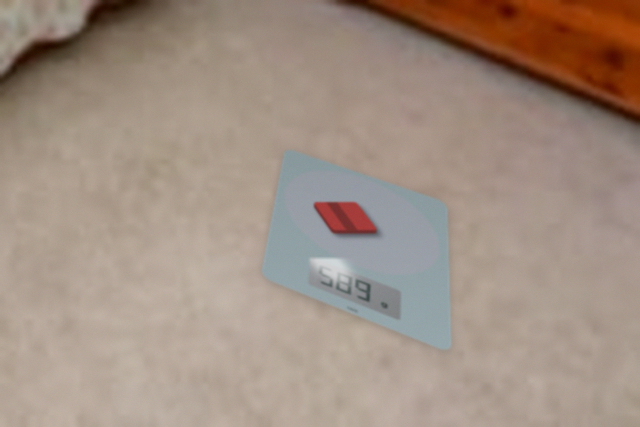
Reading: 589,g
